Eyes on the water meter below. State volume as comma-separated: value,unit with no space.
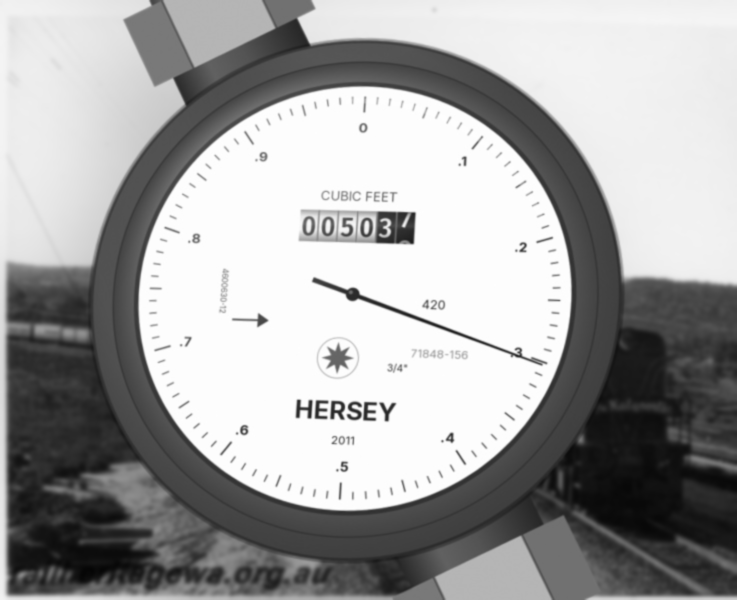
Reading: 5037.30,ft³
